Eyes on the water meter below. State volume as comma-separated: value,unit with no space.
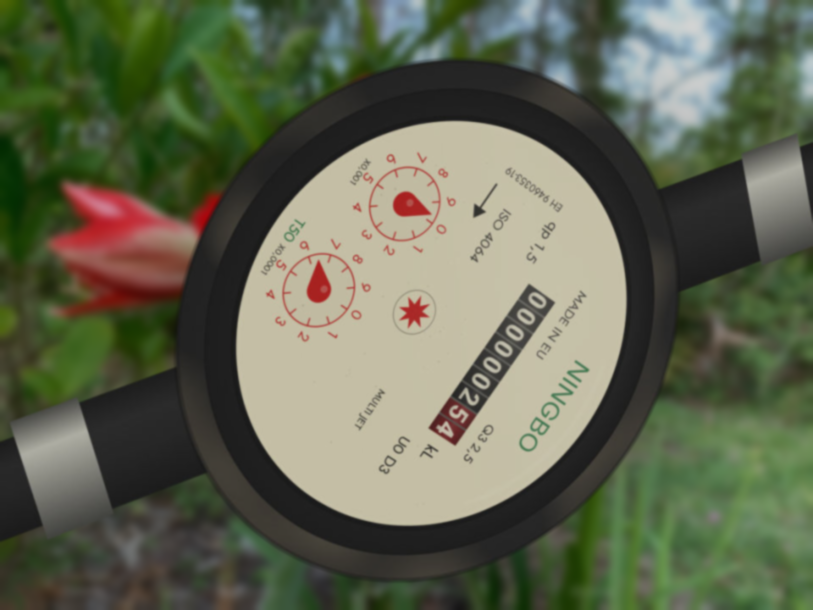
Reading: 2.5396,kL
